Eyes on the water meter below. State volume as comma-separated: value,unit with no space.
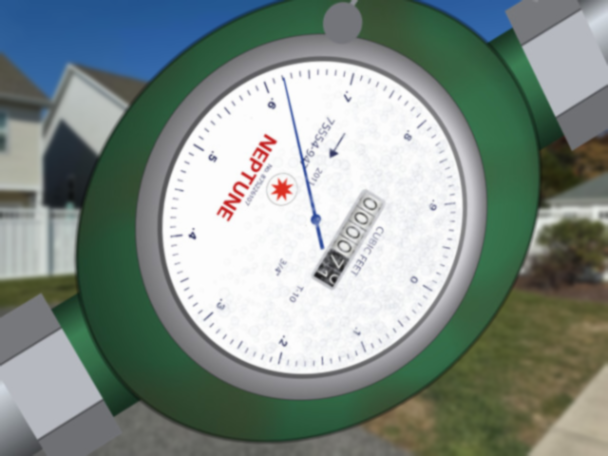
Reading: 70.62,ft³
